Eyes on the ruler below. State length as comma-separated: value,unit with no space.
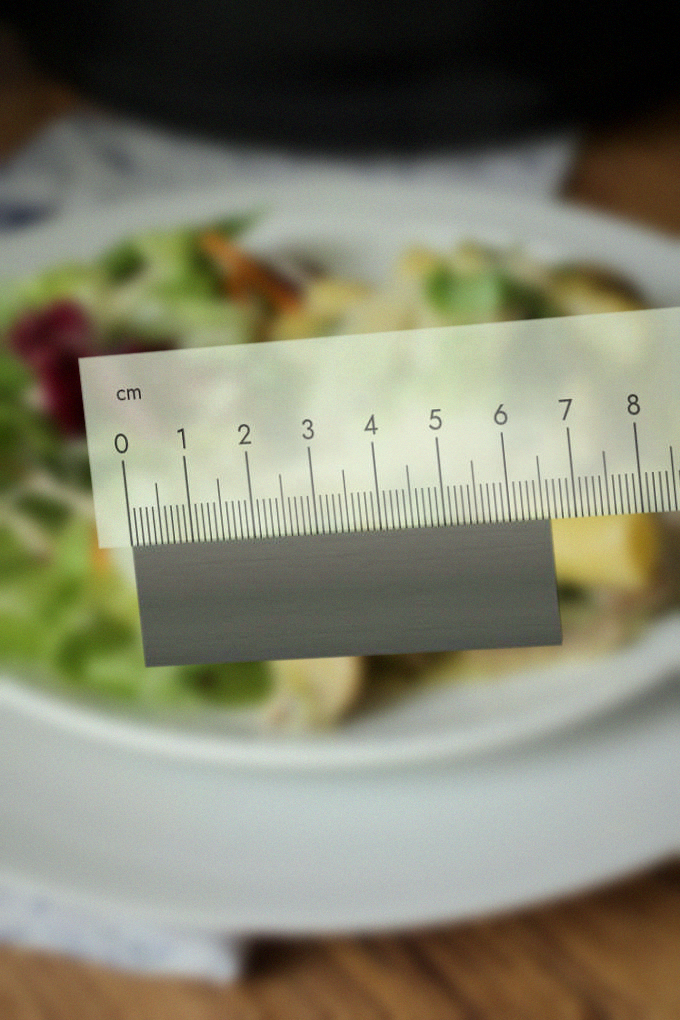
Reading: 6.6,cm
